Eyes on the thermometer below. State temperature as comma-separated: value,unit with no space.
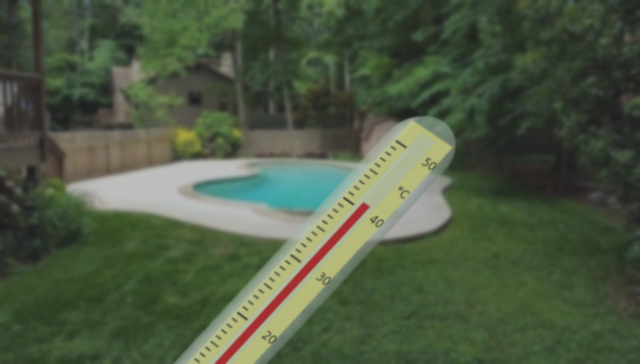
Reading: 41,°C
